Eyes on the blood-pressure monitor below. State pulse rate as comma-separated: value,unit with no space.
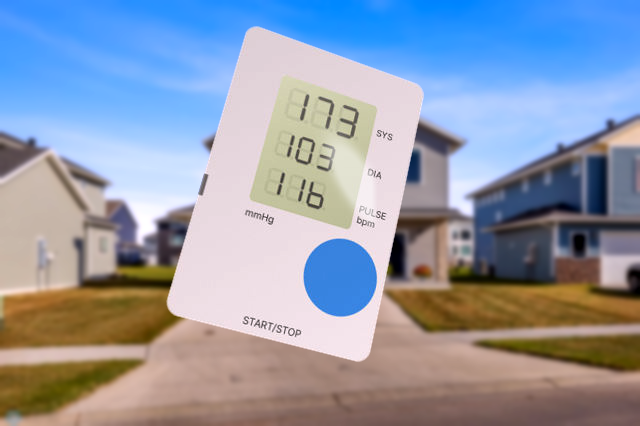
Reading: 116,bpm
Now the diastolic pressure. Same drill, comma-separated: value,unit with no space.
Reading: 103,mmHg
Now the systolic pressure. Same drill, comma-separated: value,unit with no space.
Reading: 173,mmHg
